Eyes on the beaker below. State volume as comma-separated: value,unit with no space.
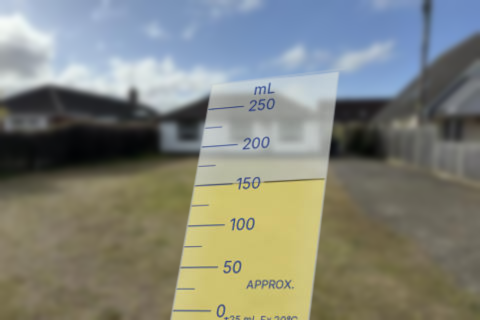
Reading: 150,mL
